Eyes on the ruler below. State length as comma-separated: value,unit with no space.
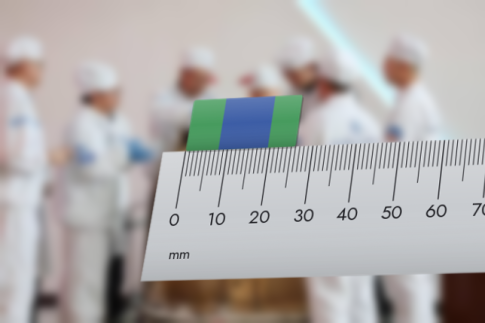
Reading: 26,mm
